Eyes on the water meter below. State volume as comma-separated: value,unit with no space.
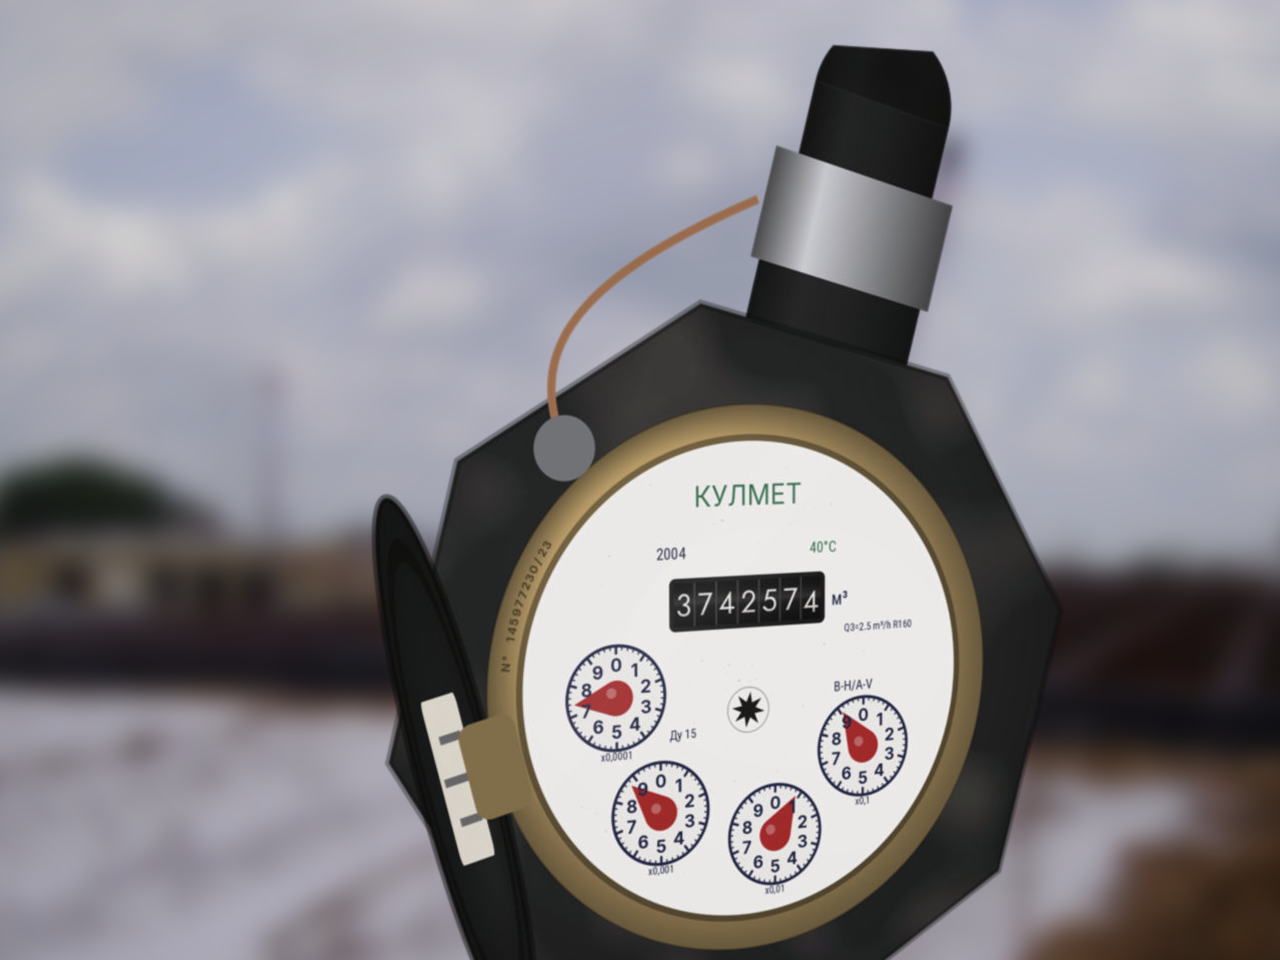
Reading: 3742573.9087,m³
